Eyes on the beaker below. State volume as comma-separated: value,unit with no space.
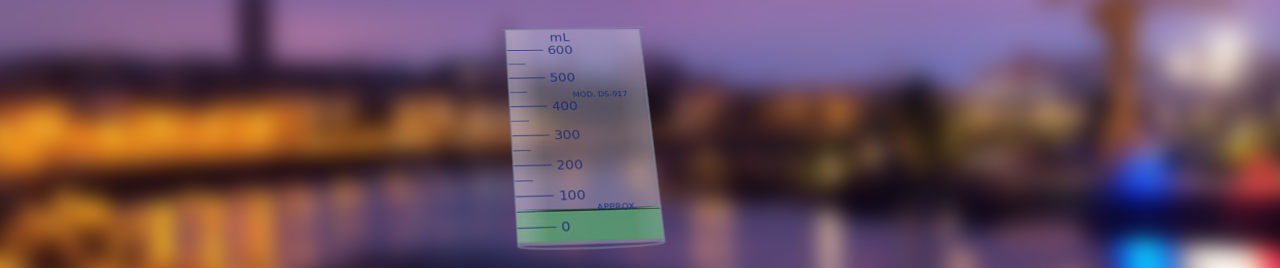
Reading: 50,mL
